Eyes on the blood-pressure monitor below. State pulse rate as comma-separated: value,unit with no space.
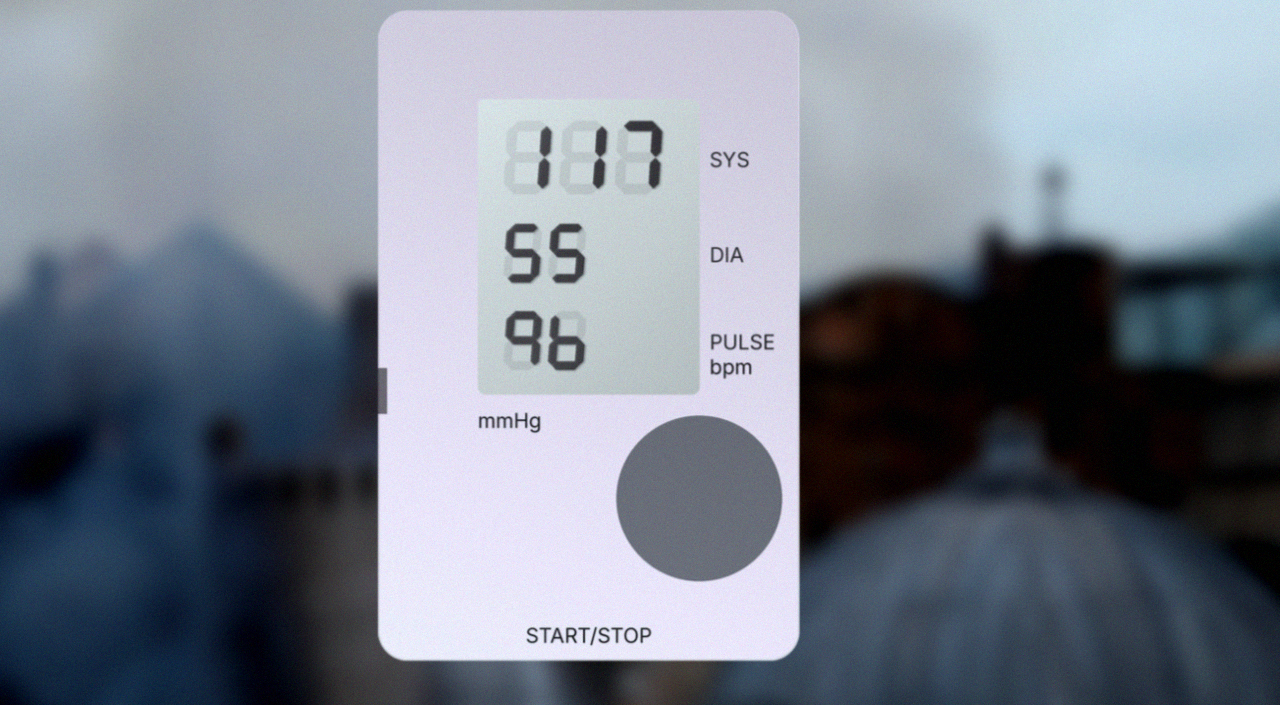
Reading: 96,bpm
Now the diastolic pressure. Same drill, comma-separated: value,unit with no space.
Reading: 55,mmHg
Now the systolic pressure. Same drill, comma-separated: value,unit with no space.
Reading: 117,mmHg
